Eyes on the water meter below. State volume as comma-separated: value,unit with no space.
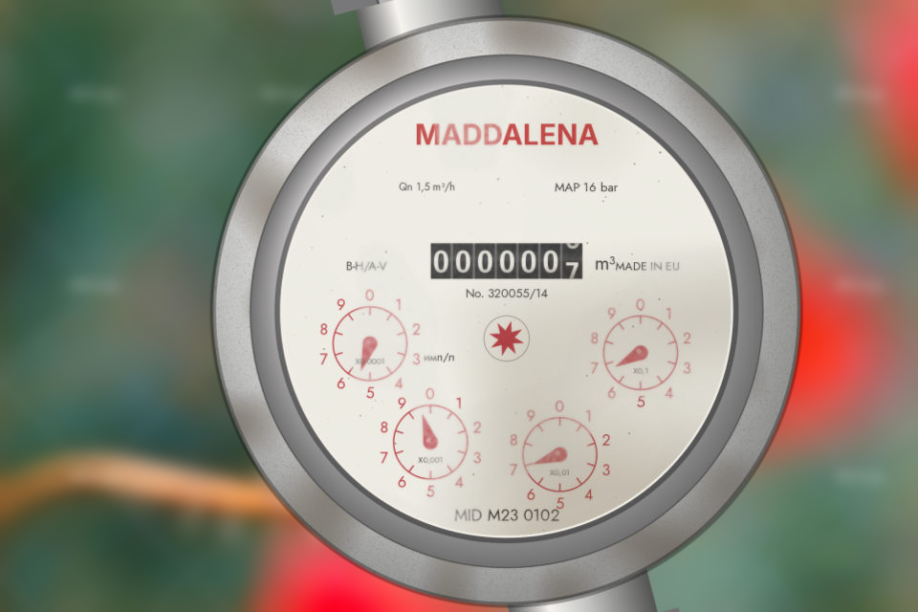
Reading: 6.6695,m³
